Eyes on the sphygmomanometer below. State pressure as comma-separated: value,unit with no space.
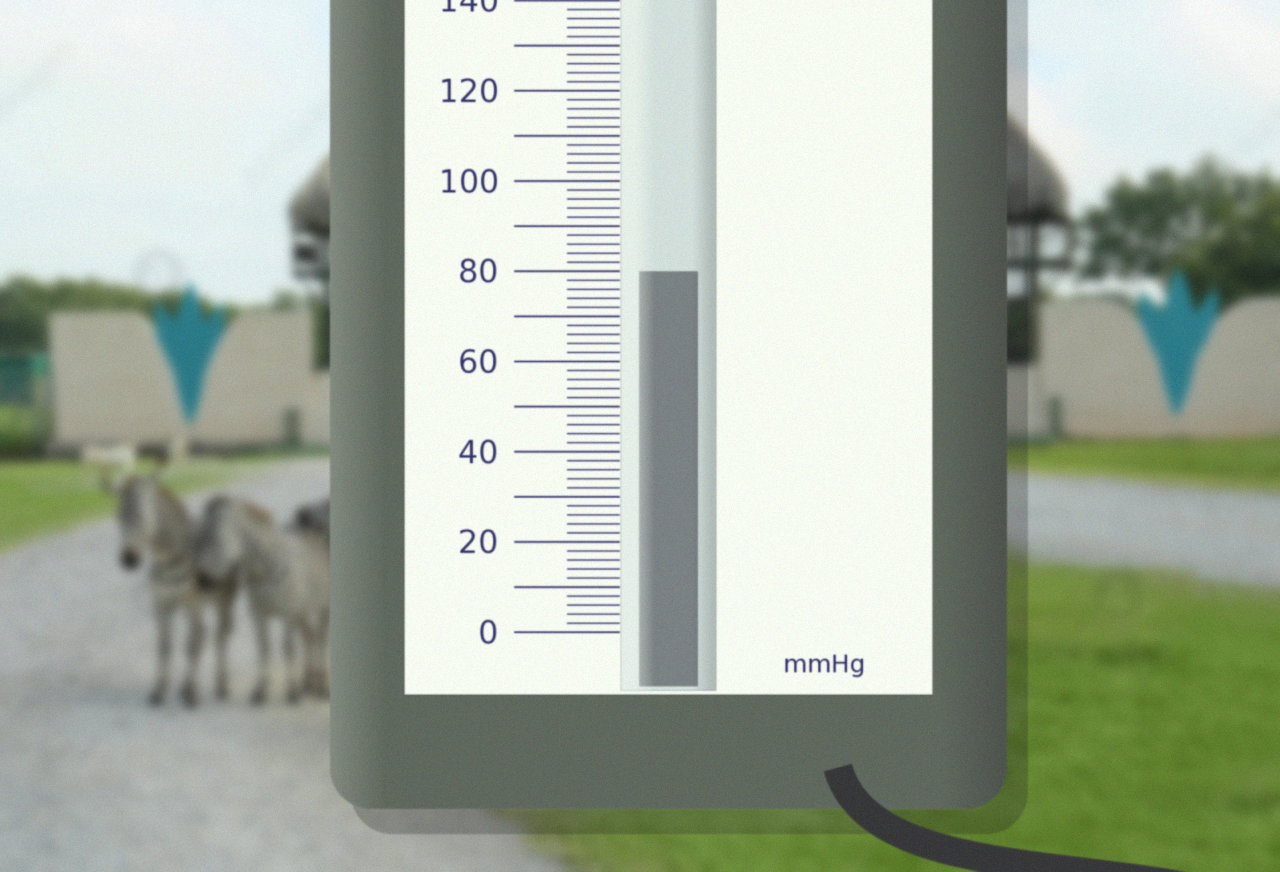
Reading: 80,mmHg
